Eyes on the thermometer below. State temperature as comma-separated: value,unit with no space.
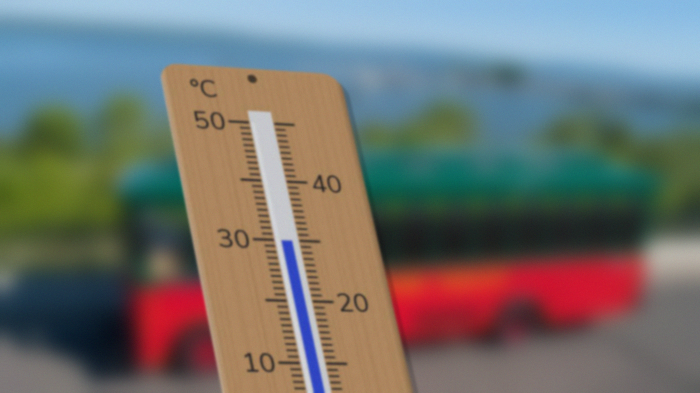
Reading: 30,°C
